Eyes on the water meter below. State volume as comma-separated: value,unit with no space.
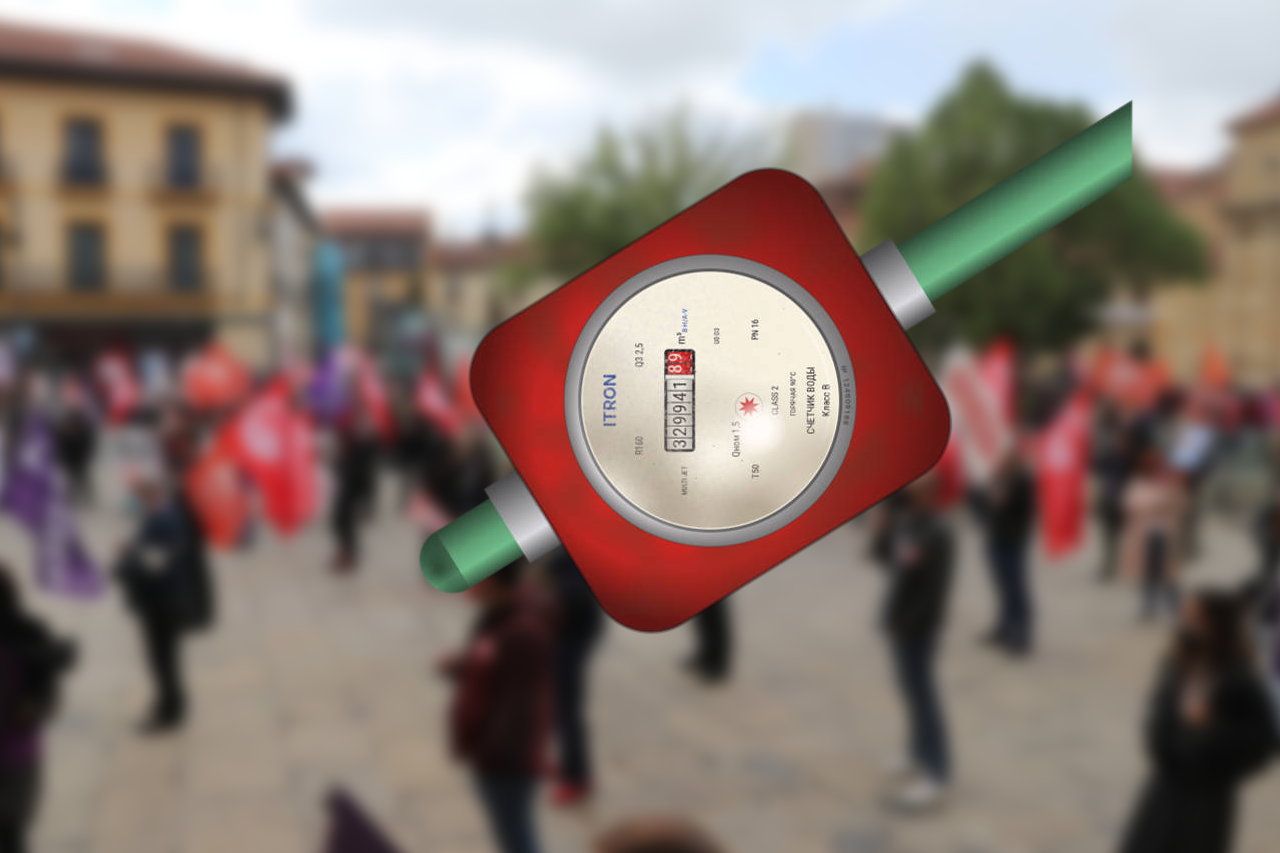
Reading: 329941.89,m³
